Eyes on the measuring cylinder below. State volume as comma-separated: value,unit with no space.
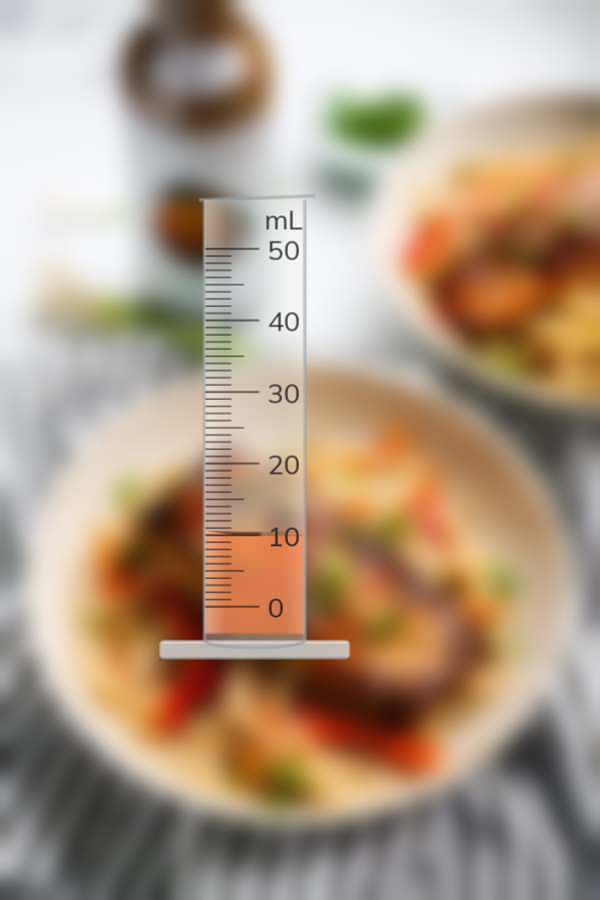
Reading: 10,mL
